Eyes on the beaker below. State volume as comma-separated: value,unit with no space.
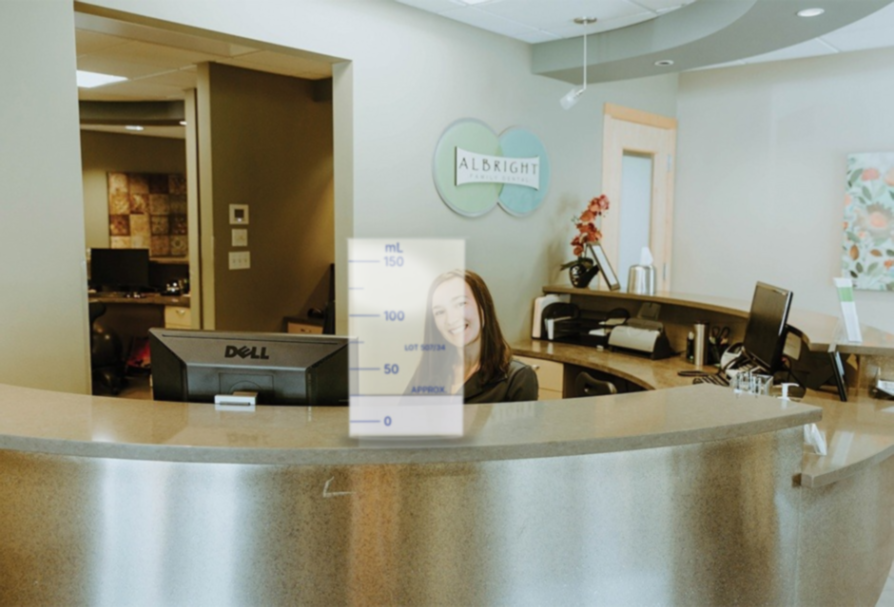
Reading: 25,mL
